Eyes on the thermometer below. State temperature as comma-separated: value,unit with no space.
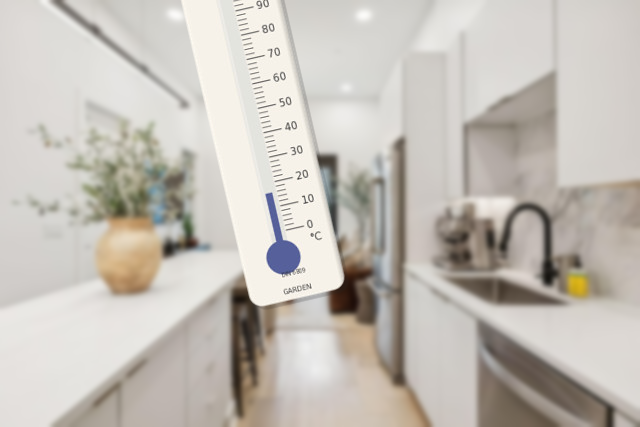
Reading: 16,°C
